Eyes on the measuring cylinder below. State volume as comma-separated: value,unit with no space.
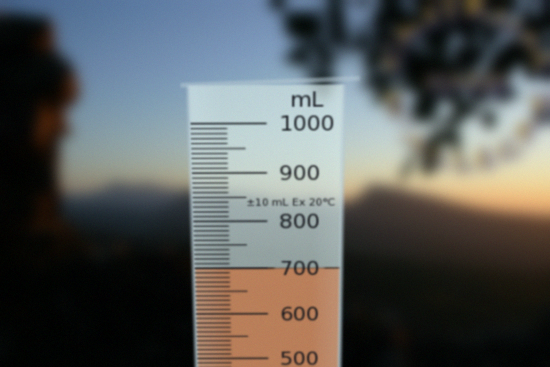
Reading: 700,mL
